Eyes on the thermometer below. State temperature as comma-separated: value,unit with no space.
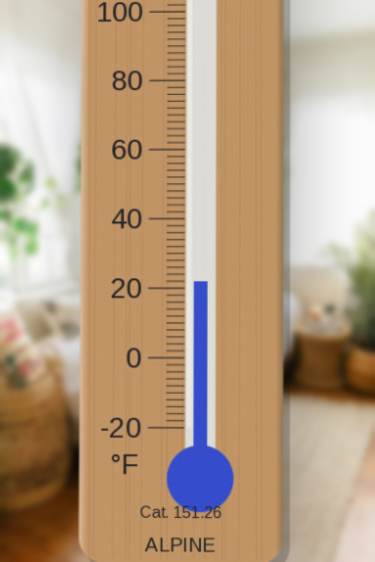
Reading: 22,°F
